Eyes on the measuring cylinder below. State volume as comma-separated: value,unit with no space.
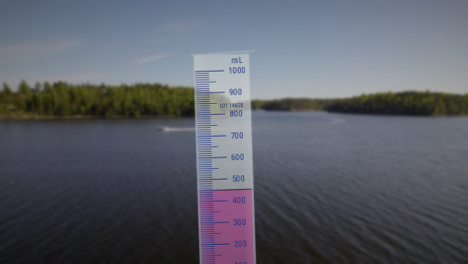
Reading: 450,mL
